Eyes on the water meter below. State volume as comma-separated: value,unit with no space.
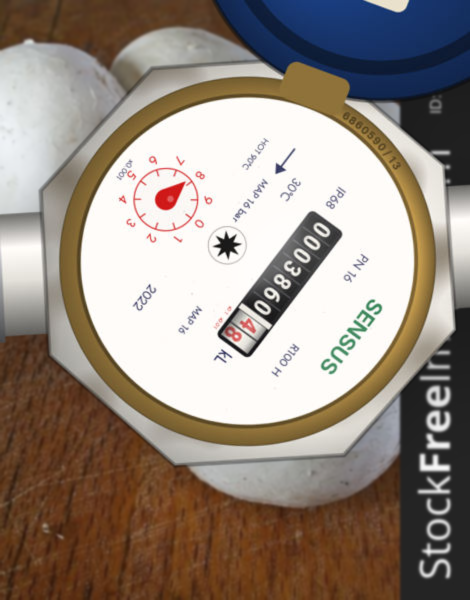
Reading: 3860.477,kL
